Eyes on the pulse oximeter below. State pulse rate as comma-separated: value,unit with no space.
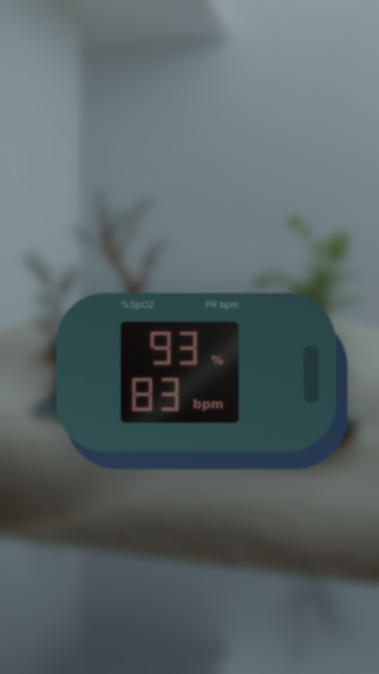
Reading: 83,bpm
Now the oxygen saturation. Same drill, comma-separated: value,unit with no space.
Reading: 93,%
